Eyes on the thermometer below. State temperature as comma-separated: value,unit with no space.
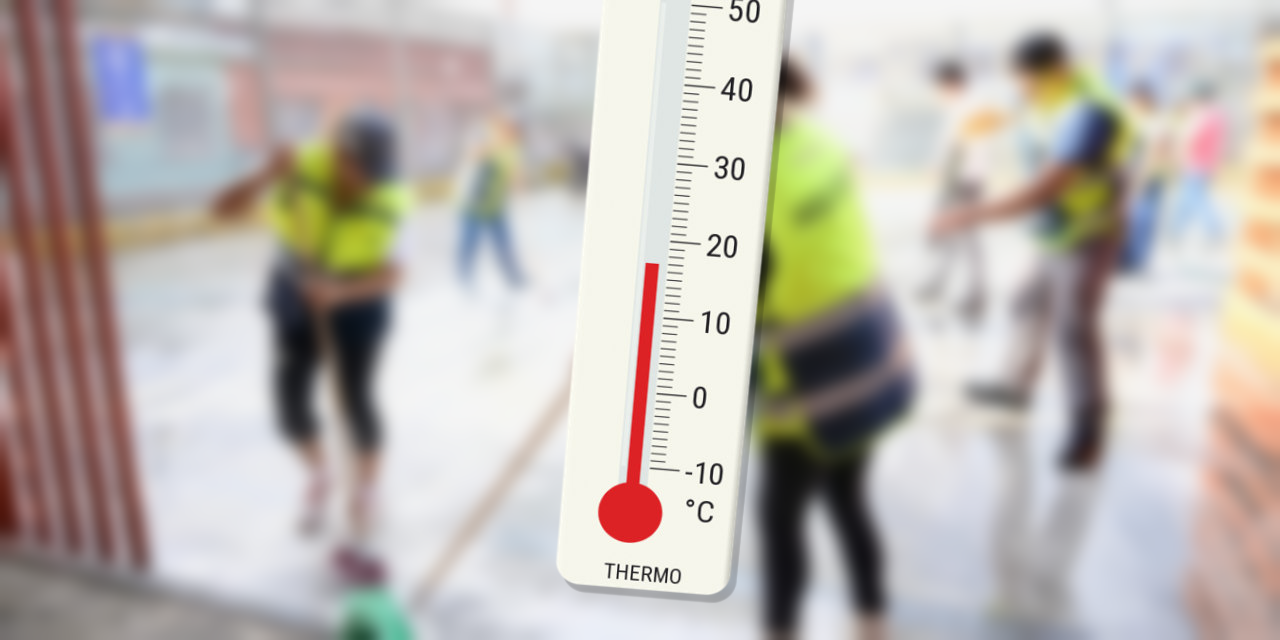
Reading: 17,°C
